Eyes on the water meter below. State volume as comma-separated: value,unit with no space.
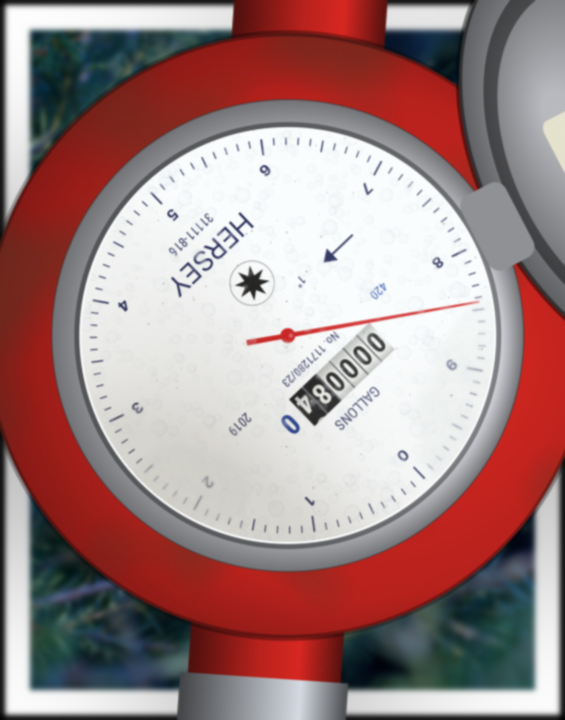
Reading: 838.4,gal
